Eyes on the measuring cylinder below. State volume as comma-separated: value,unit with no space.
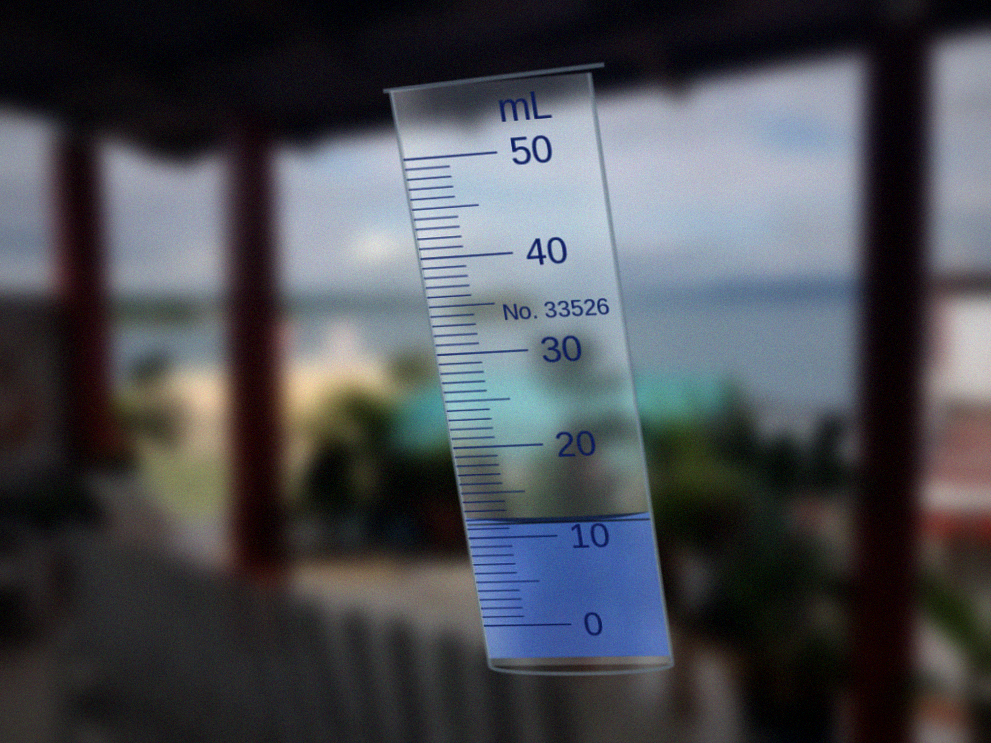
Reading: 11.5,mL
